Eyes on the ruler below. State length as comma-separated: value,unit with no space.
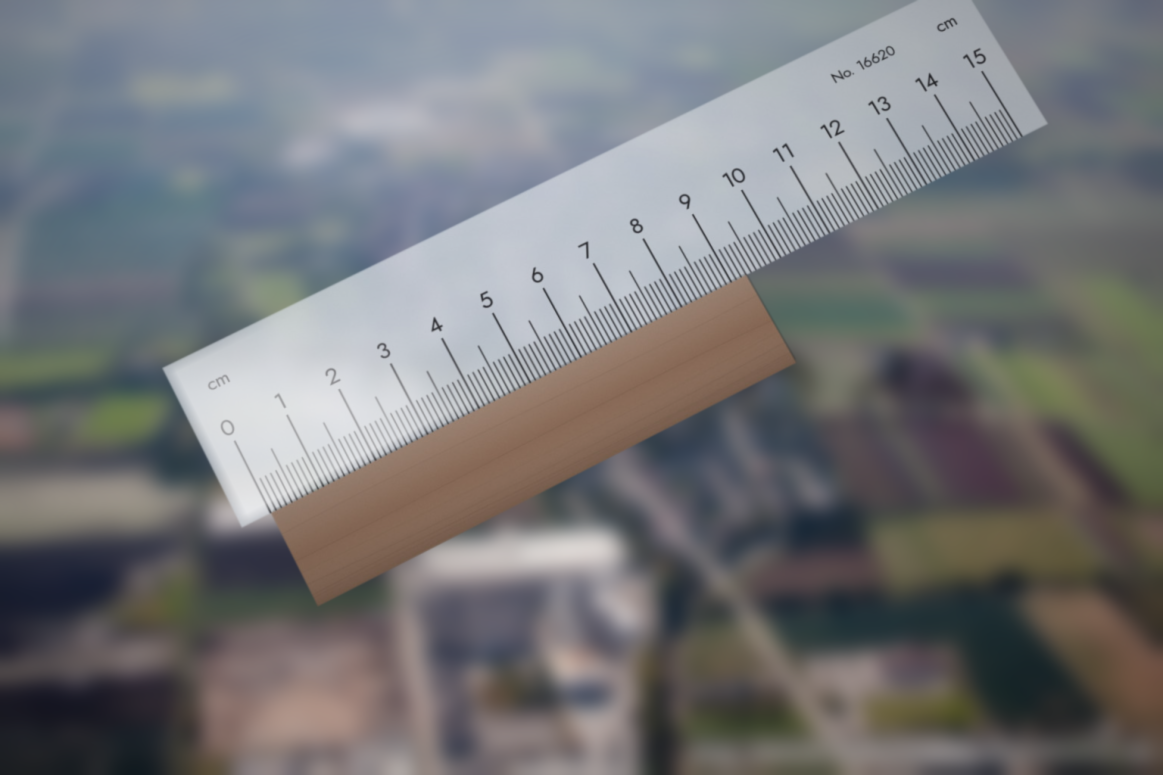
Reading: 9.3,cm
